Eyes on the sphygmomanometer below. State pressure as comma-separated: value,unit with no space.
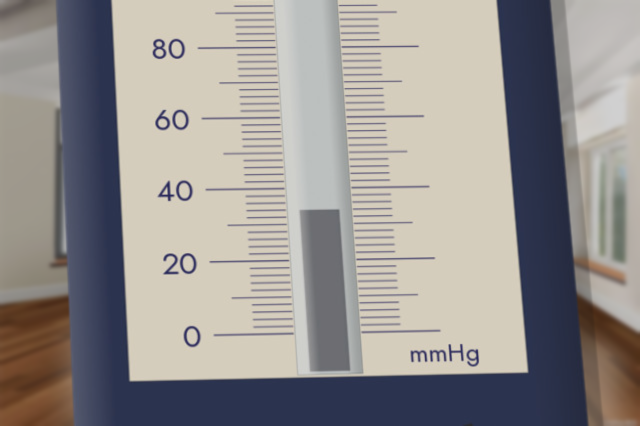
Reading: 34,mmHg
